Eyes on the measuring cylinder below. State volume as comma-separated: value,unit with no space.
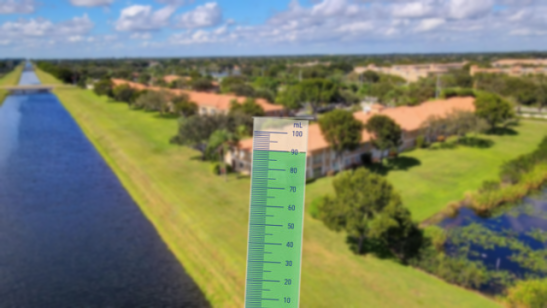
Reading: 90,mL
